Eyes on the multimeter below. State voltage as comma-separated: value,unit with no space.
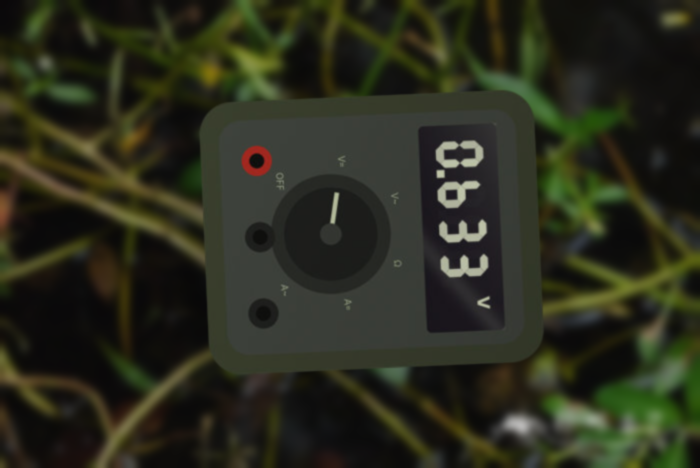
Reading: 0.633,V
